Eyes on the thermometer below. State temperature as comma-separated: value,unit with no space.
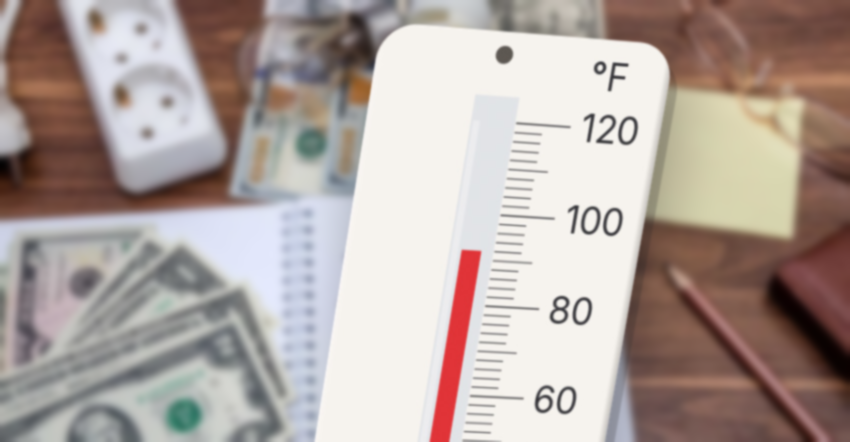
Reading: 92,°F
